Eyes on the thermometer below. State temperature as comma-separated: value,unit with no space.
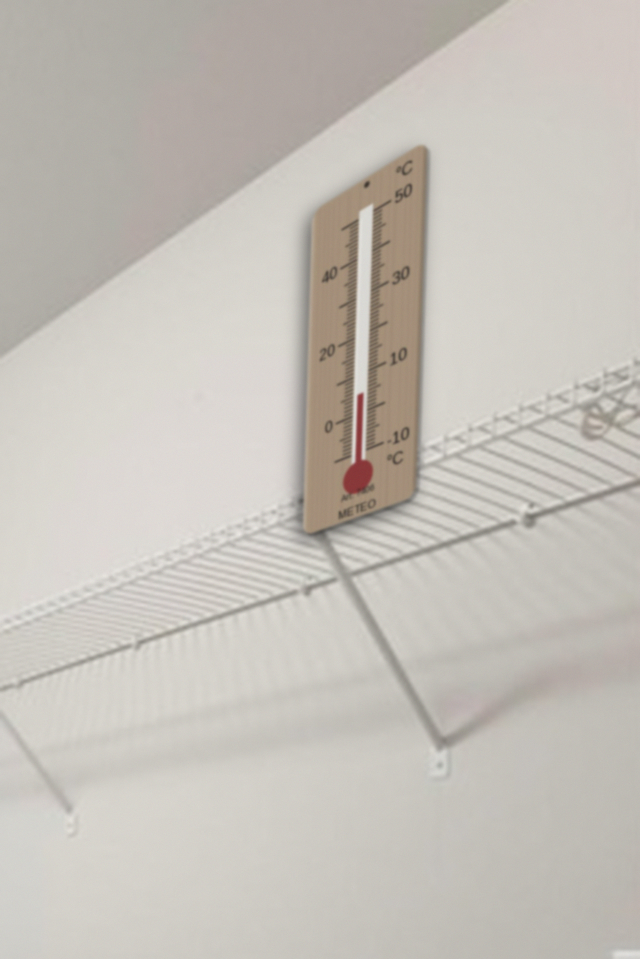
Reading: 5,°C
